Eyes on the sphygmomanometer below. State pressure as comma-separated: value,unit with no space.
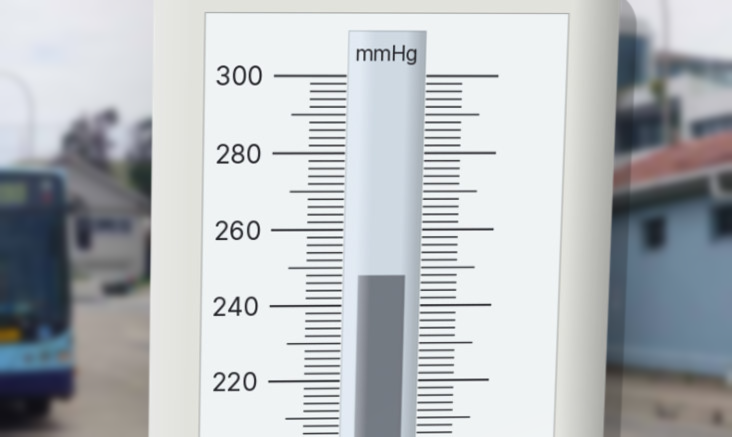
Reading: 248,mmHg
